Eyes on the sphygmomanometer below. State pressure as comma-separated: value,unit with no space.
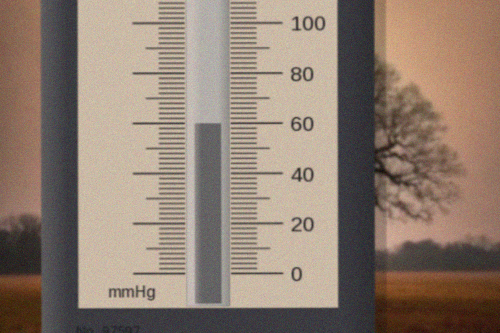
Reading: 60,mmHg
